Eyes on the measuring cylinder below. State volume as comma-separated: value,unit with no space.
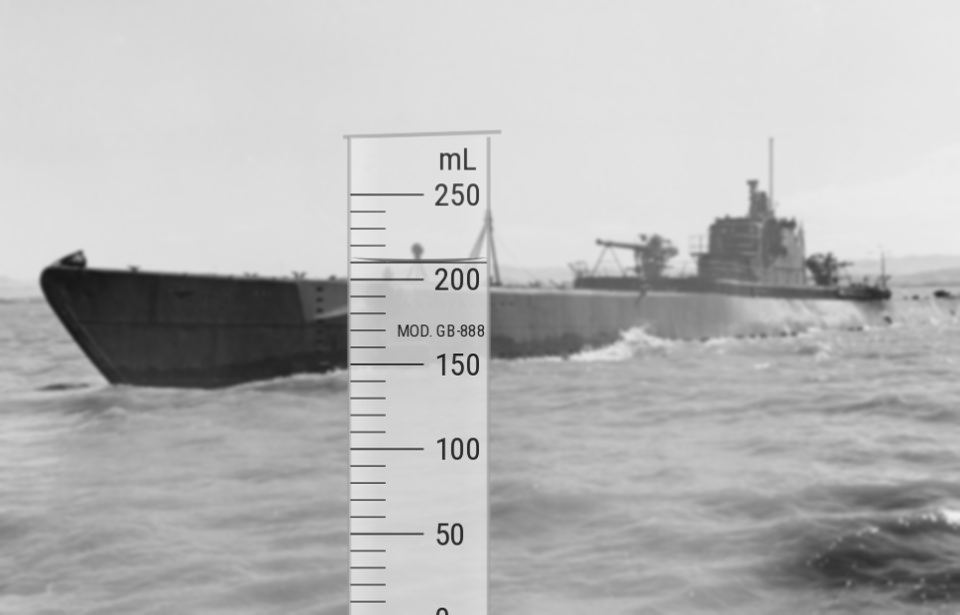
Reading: 210,mL
